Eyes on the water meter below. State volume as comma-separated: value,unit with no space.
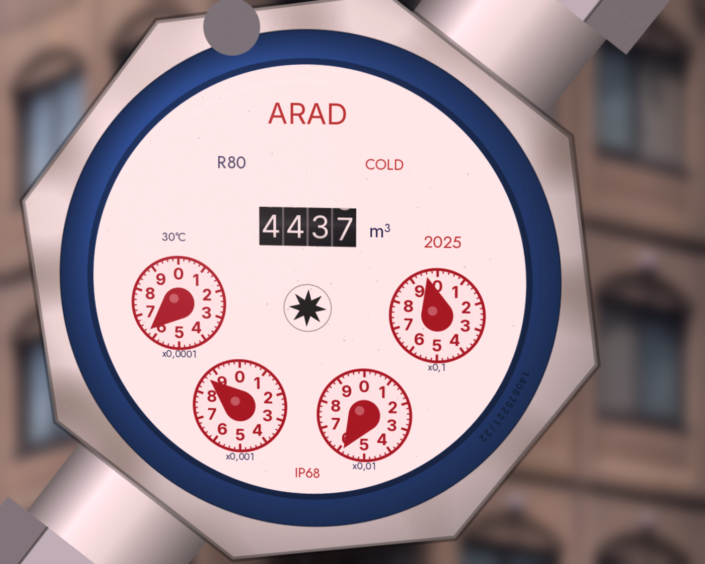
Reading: 4436.9586,m³
